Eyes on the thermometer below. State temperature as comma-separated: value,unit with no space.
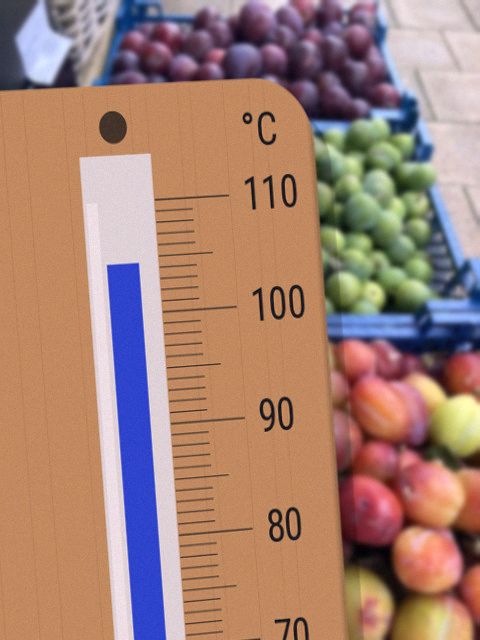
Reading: 104.5,°C
